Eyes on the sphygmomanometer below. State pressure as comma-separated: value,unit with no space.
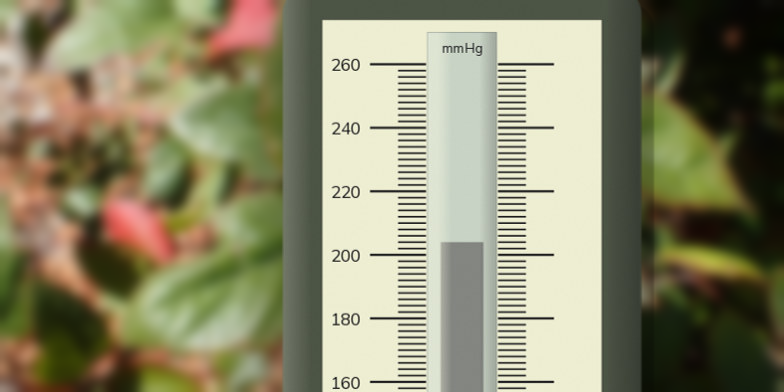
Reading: 204,mmHg
